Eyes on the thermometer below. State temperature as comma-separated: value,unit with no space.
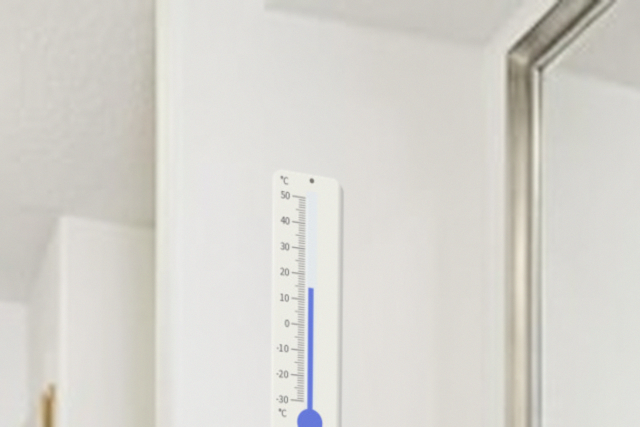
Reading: 15,°C
